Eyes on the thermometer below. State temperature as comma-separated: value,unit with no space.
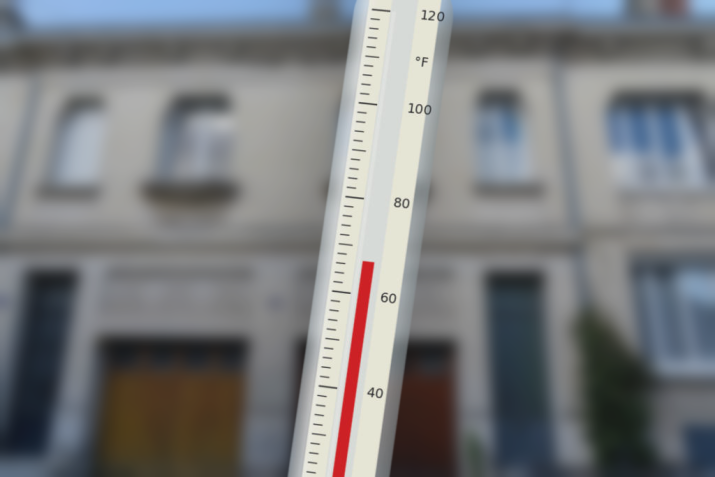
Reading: 67,°F
